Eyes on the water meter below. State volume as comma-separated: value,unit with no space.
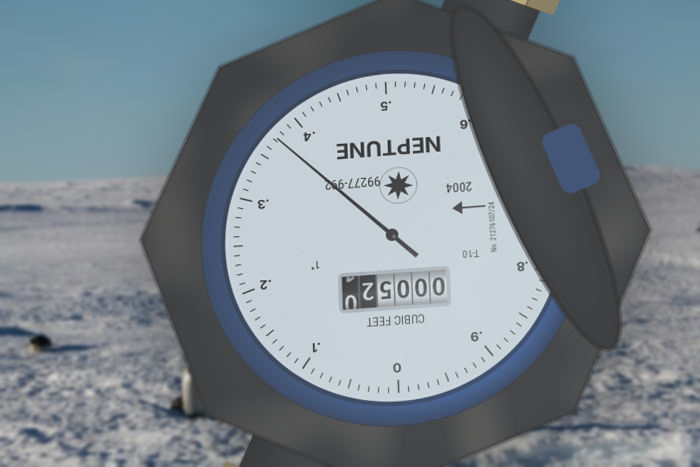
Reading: 520.37,ft³
